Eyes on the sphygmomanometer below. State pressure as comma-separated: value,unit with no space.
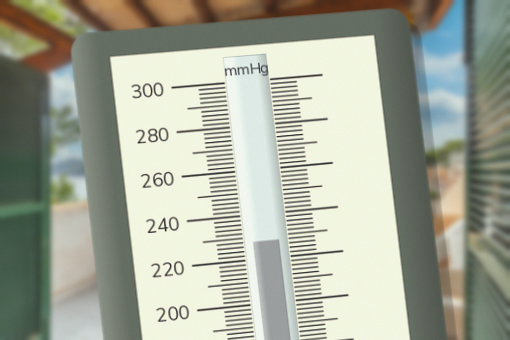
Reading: 228,mmHg
